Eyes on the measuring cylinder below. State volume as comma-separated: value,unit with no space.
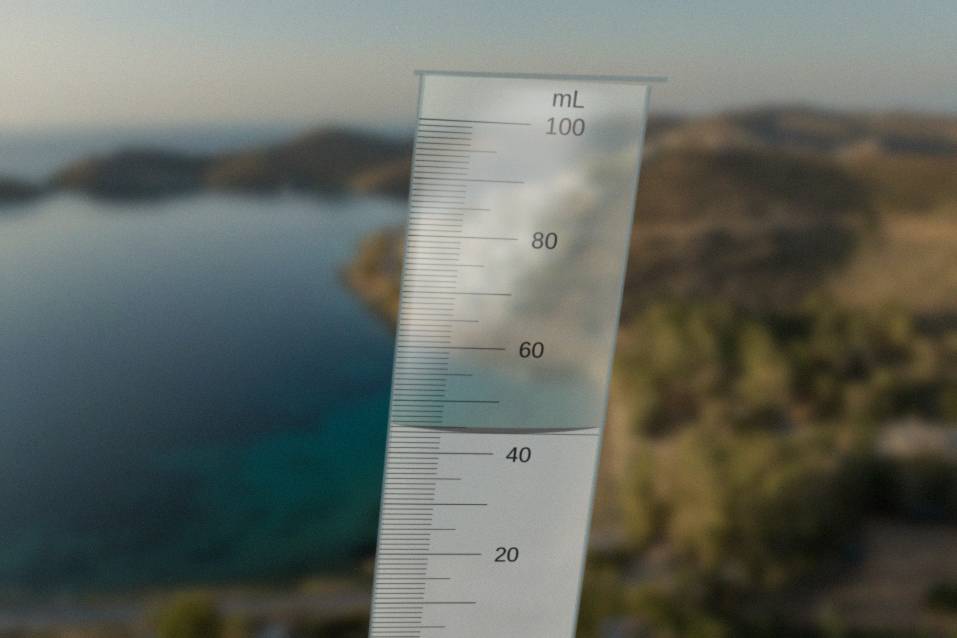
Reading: 44,mL
